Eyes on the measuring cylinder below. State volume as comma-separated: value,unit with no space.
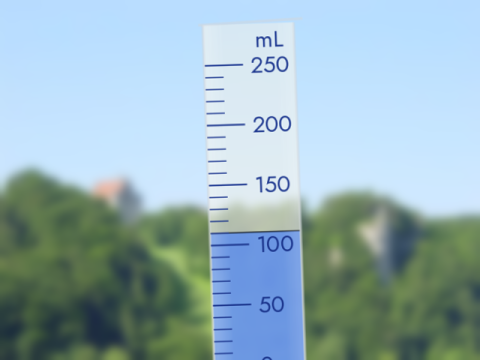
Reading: 110,mL
